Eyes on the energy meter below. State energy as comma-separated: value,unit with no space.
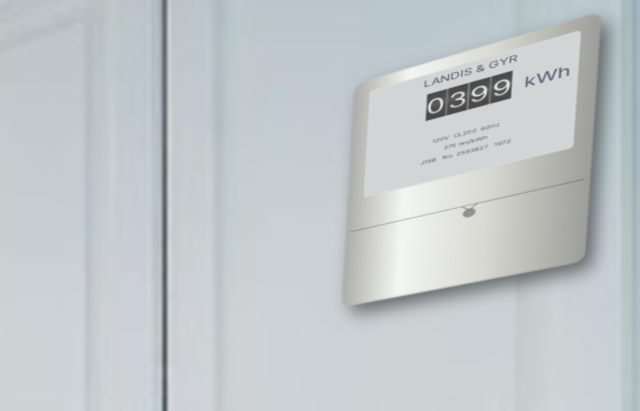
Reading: 399,kWh
